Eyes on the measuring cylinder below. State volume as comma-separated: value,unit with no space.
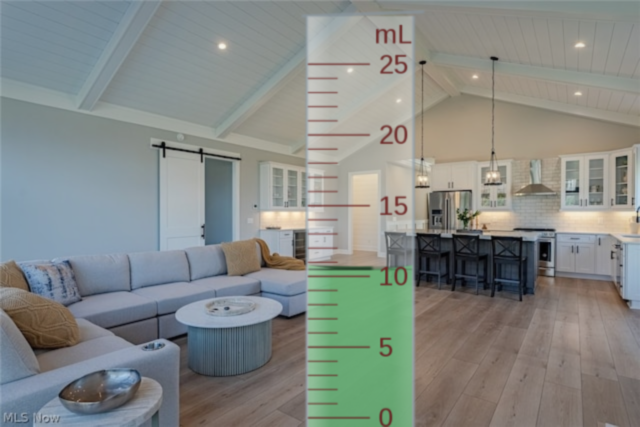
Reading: 10.5,mL
